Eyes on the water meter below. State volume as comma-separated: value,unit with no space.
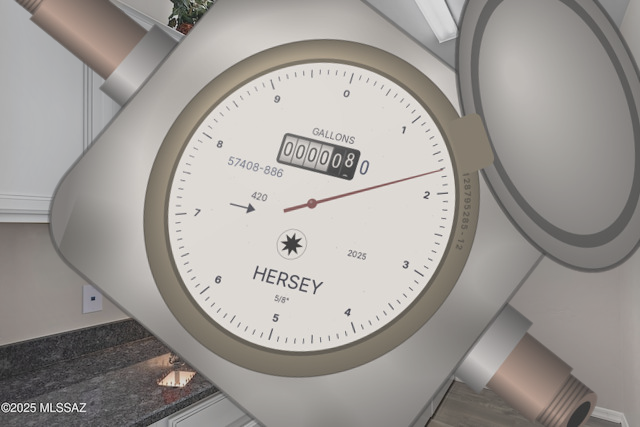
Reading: 81.7,gal
